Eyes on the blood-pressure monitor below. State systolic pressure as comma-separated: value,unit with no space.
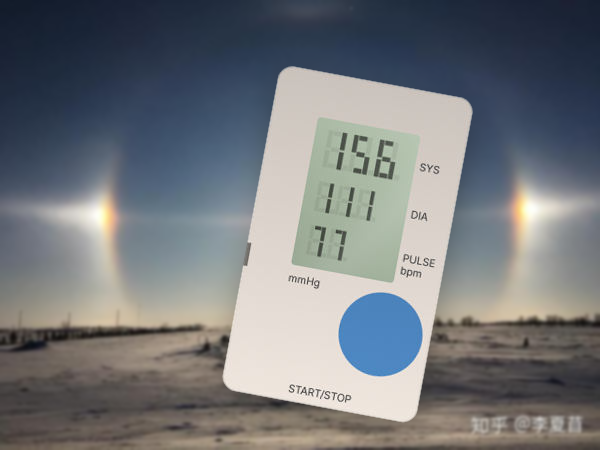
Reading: 156,mmHg
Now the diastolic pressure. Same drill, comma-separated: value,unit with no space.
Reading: 111,mmHg
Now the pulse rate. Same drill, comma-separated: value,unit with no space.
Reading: 77,bpm
